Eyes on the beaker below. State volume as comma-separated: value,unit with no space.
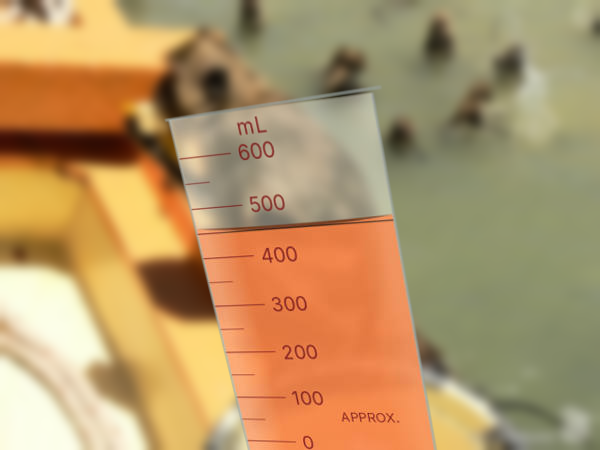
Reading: 450,mL
